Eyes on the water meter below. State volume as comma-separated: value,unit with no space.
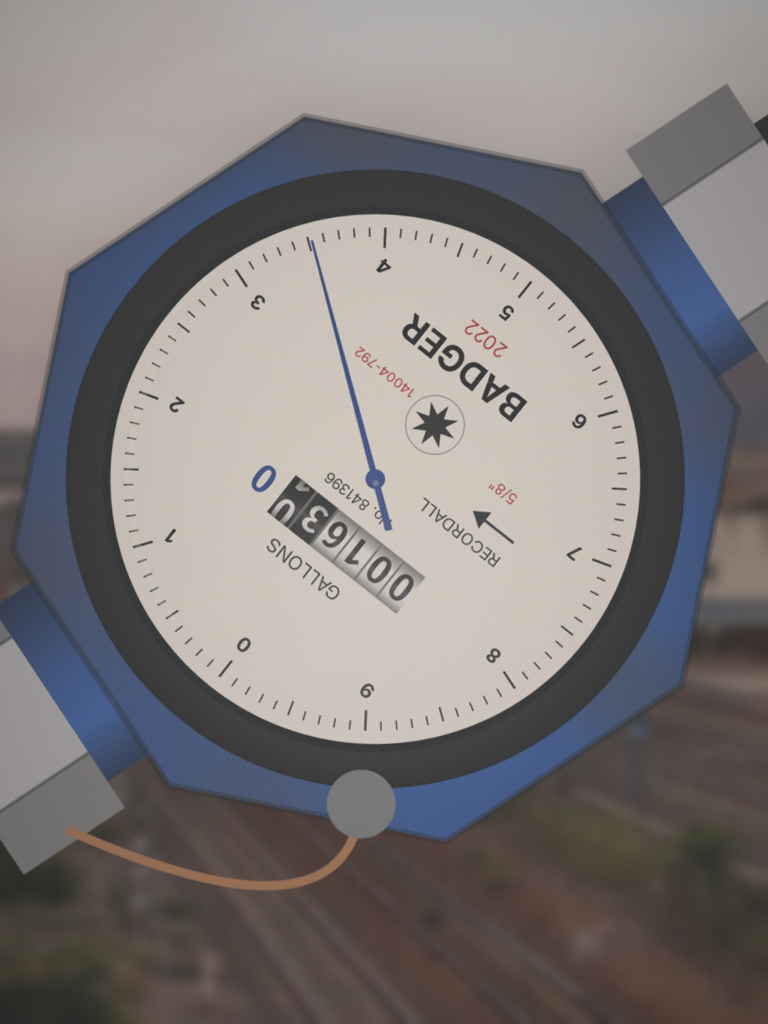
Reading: 16303.5,gal
